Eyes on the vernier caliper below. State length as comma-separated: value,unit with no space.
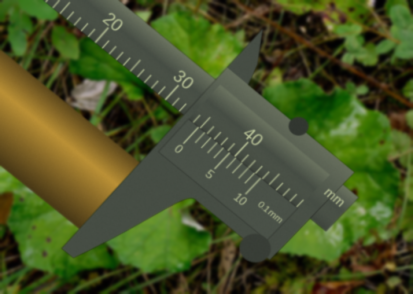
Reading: 34.8,mm
